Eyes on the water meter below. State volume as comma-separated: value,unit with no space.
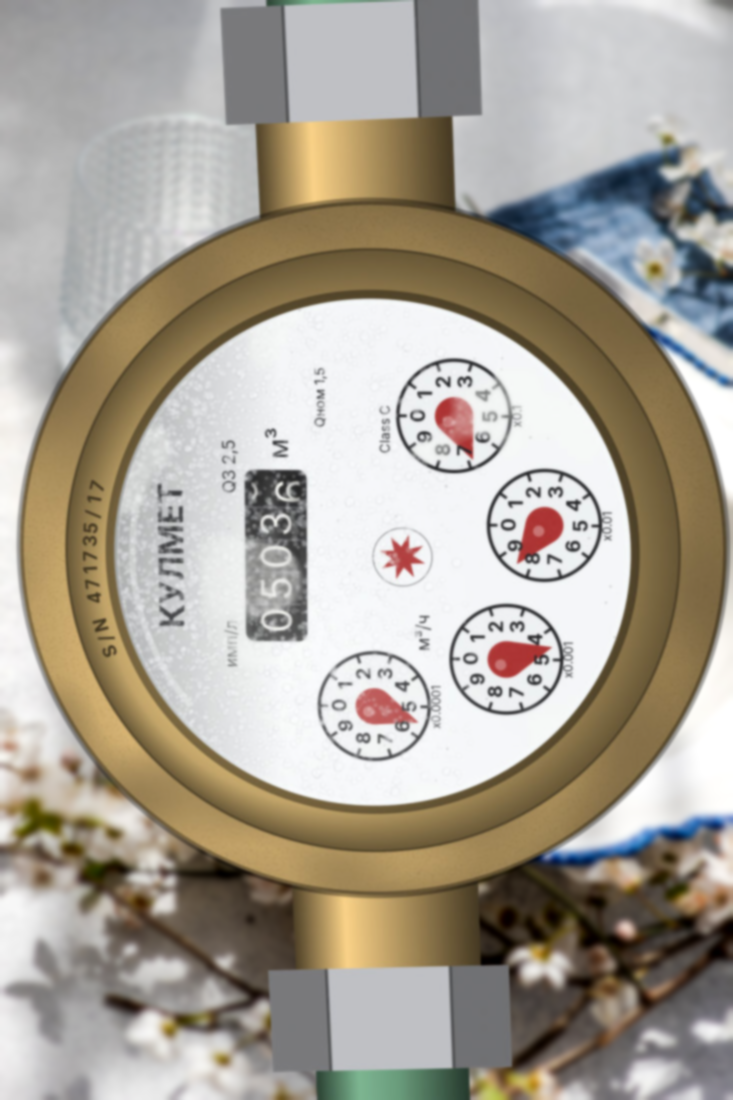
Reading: 5035.6845,m³
